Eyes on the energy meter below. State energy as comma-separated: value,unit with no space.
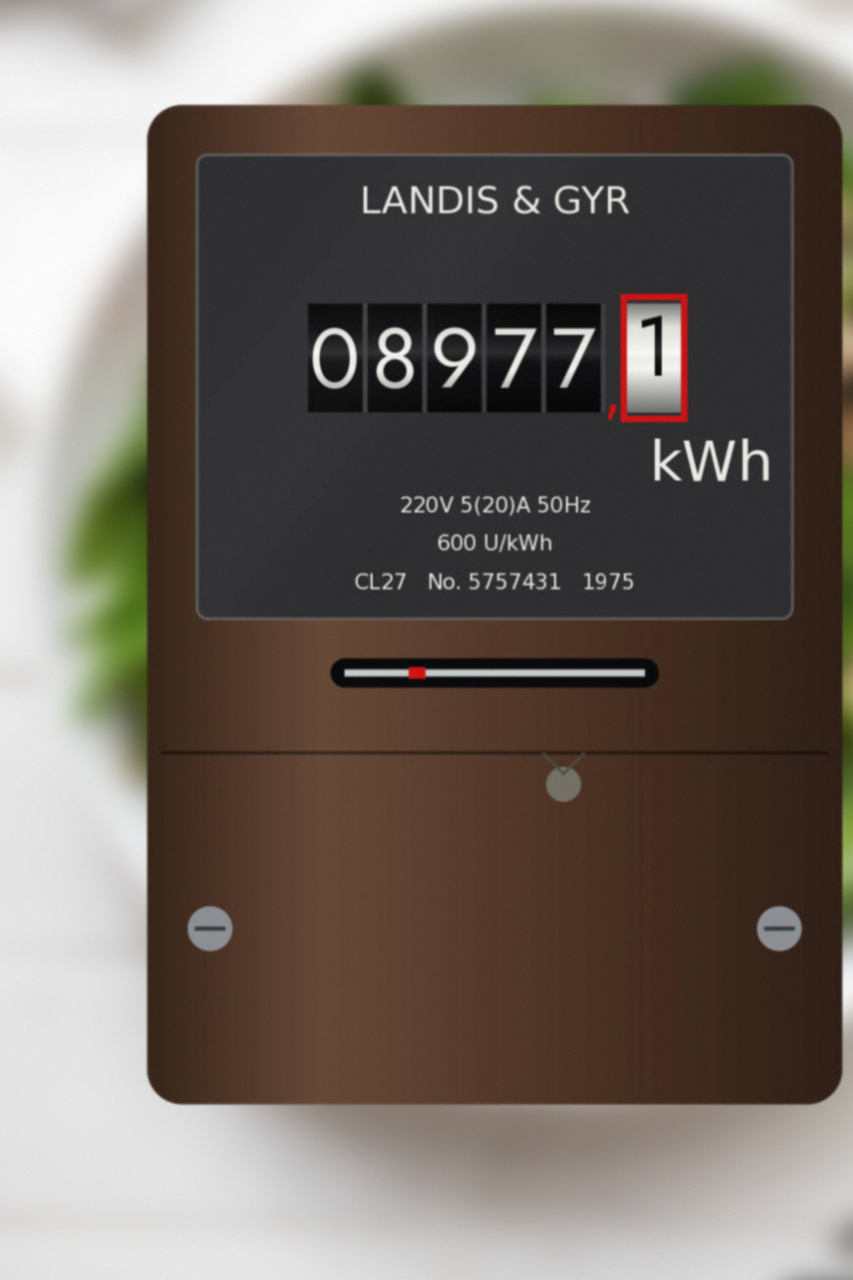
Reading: 8977.1,kWh
